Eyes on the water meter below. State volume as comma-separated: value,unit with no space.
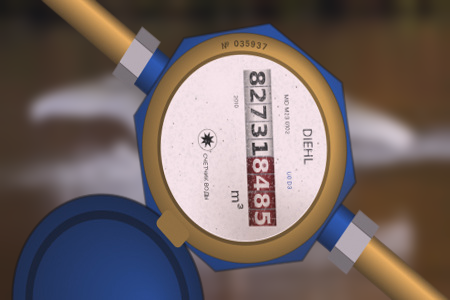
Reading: 82731.8485,m³
